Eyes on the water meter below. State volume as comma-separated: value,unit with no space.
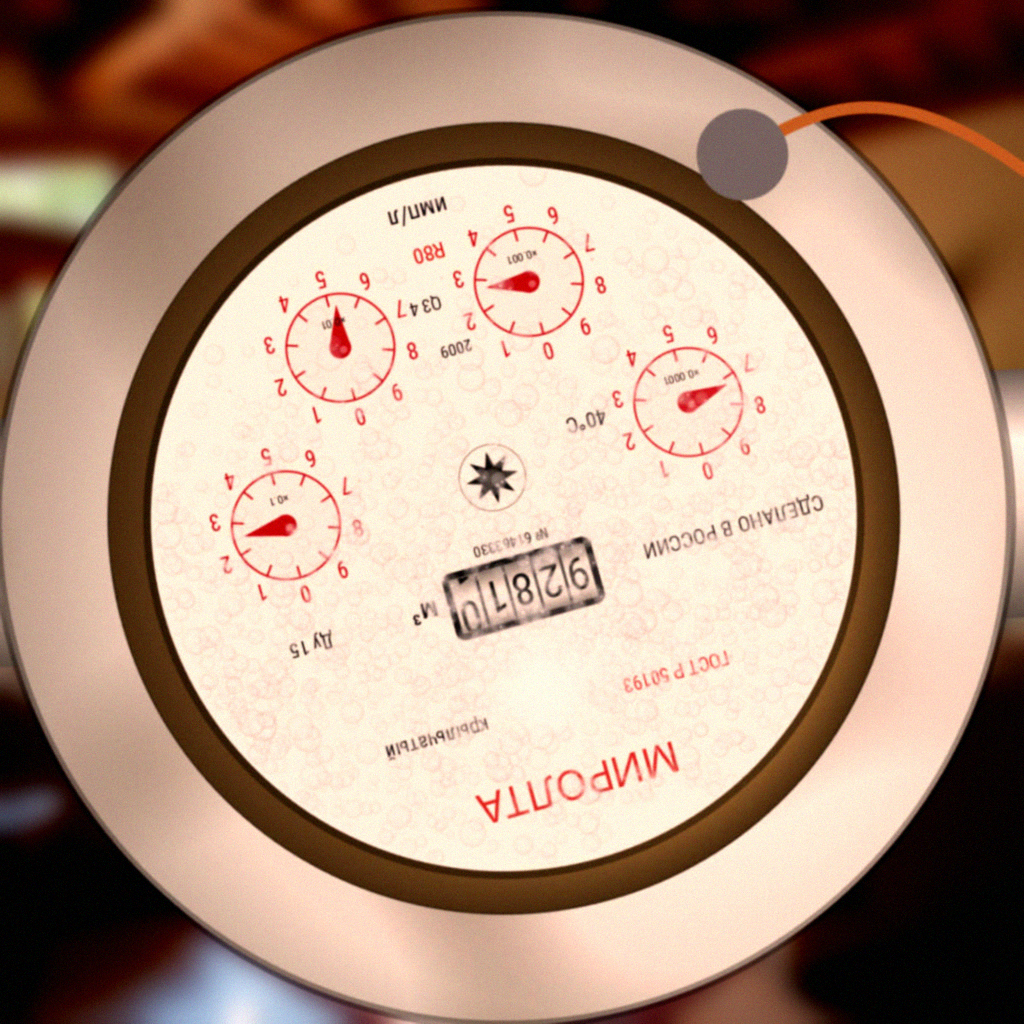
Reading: 92810.2527,m³
